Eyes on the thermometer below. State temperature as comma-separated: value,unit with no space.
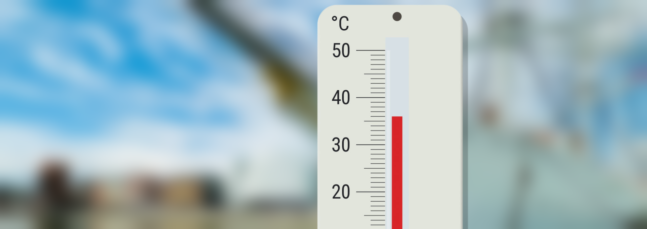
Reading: 36,°C
